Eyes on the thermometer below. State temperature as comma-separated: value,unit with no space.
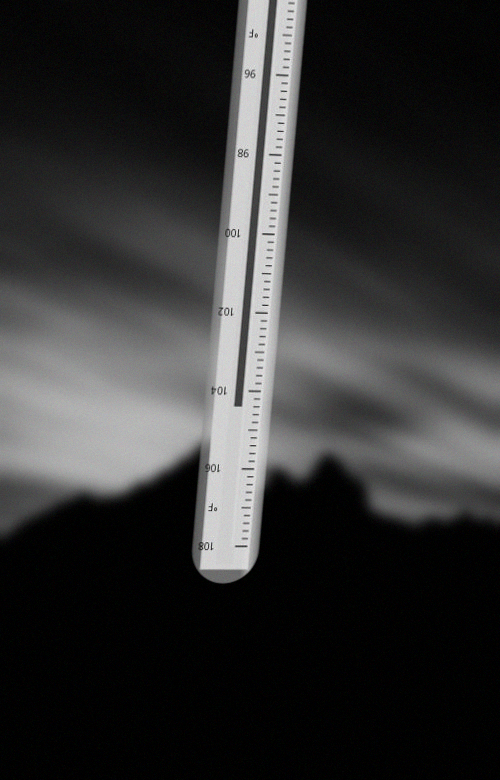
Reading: 104.4,°F
